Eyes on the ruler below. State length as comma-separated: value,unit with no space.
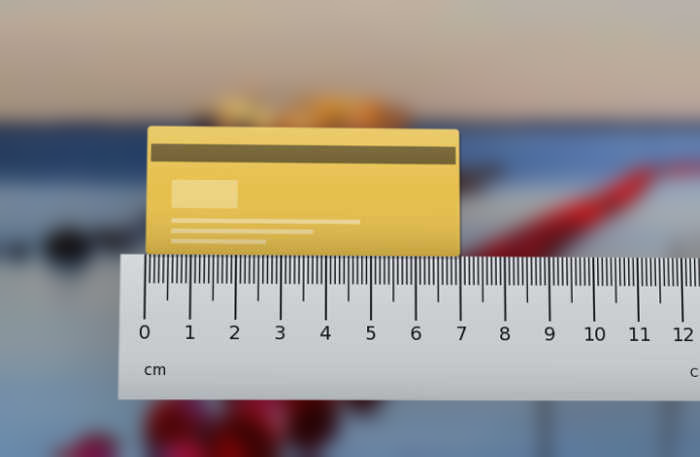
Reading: 7,cm
